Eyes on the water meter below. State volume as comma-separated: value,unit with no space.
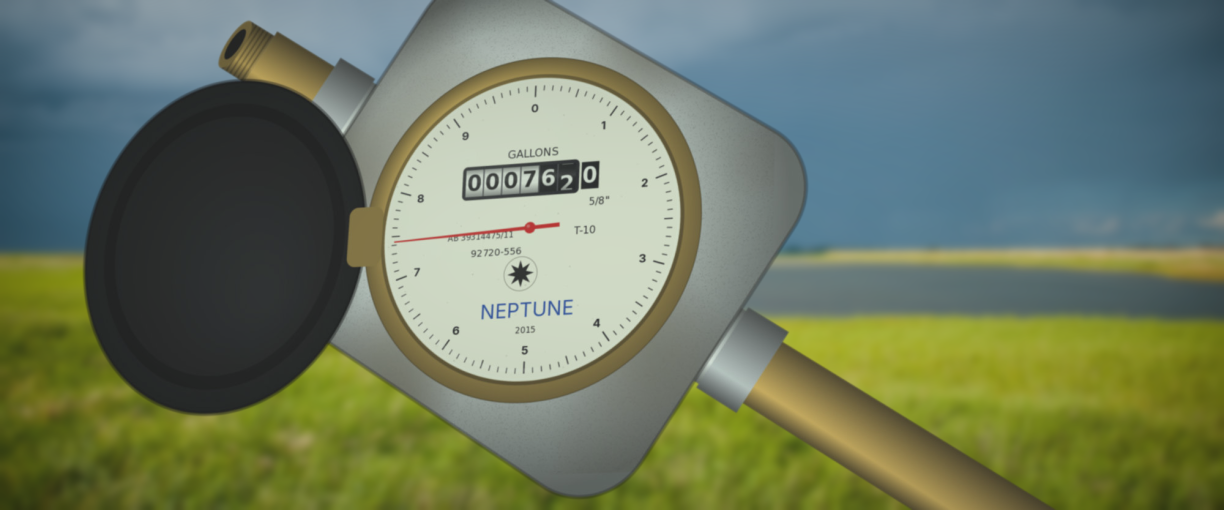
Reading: 7617.4,gal
